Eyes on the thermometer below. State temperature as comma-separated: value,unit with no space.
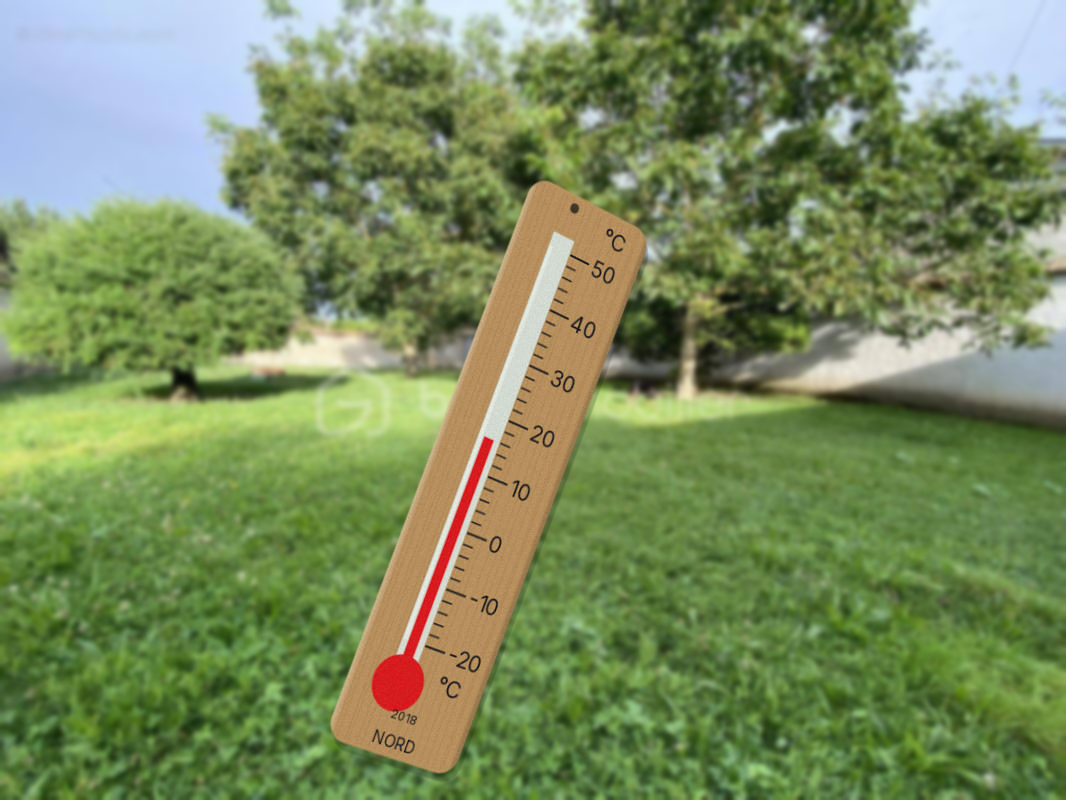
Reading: 16,°C
